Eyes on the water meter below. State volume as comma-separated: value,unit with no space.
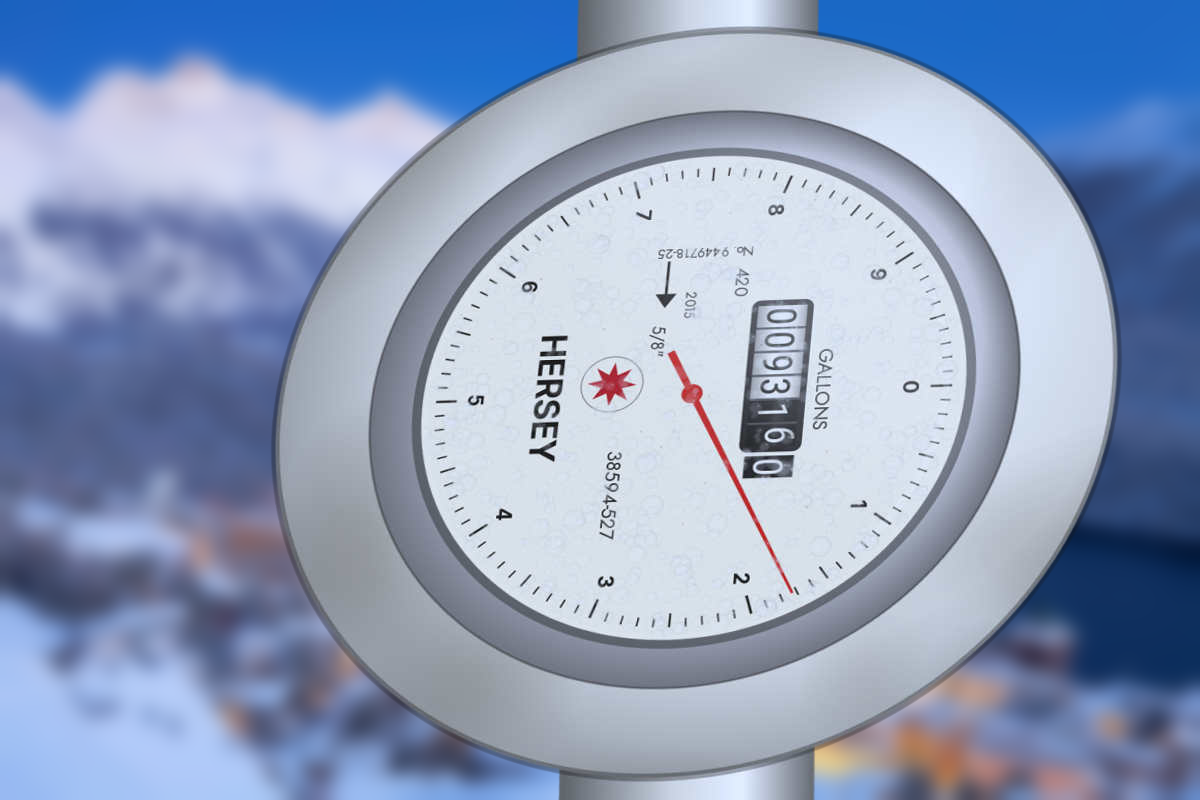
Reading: 93161.7,gal
